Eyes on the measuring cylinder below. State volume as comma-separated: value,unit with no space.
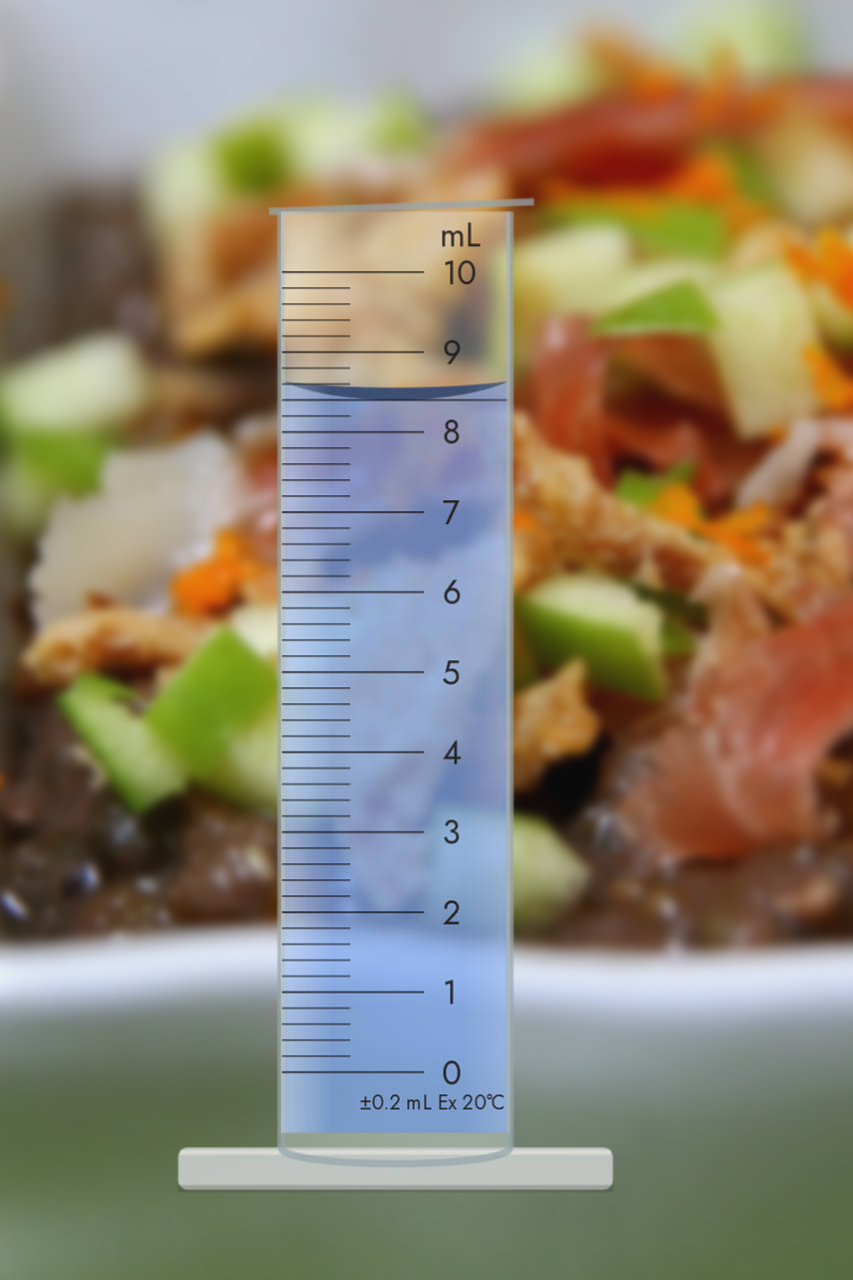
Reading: 8.4,mL
